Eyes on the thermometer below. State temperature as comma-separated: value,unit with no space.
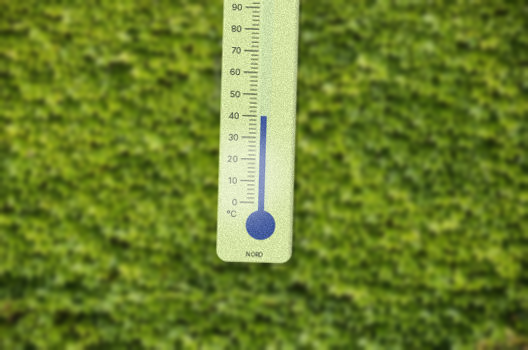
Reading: 40,°C
